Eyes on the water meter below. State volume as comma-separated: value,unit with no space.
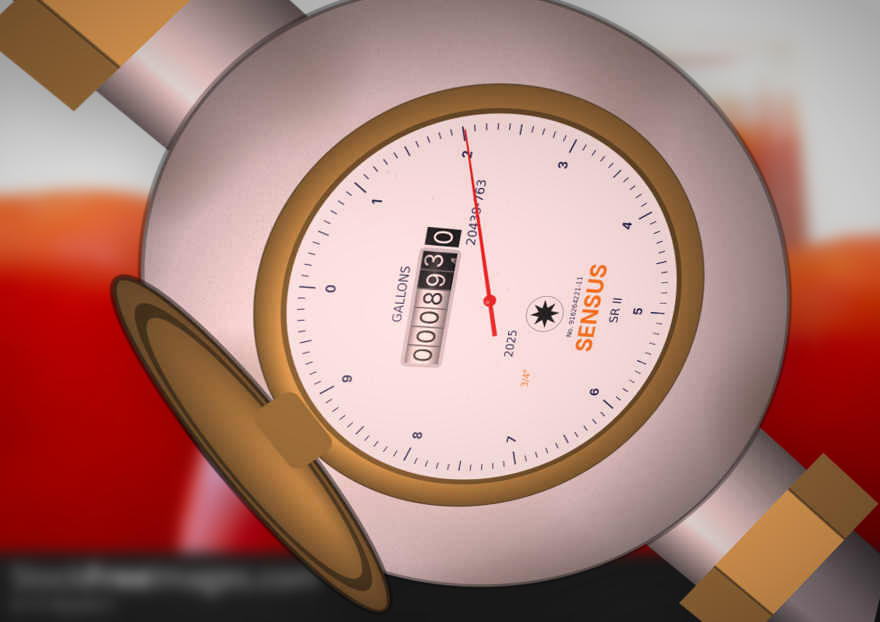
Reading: 8932.0,gal
